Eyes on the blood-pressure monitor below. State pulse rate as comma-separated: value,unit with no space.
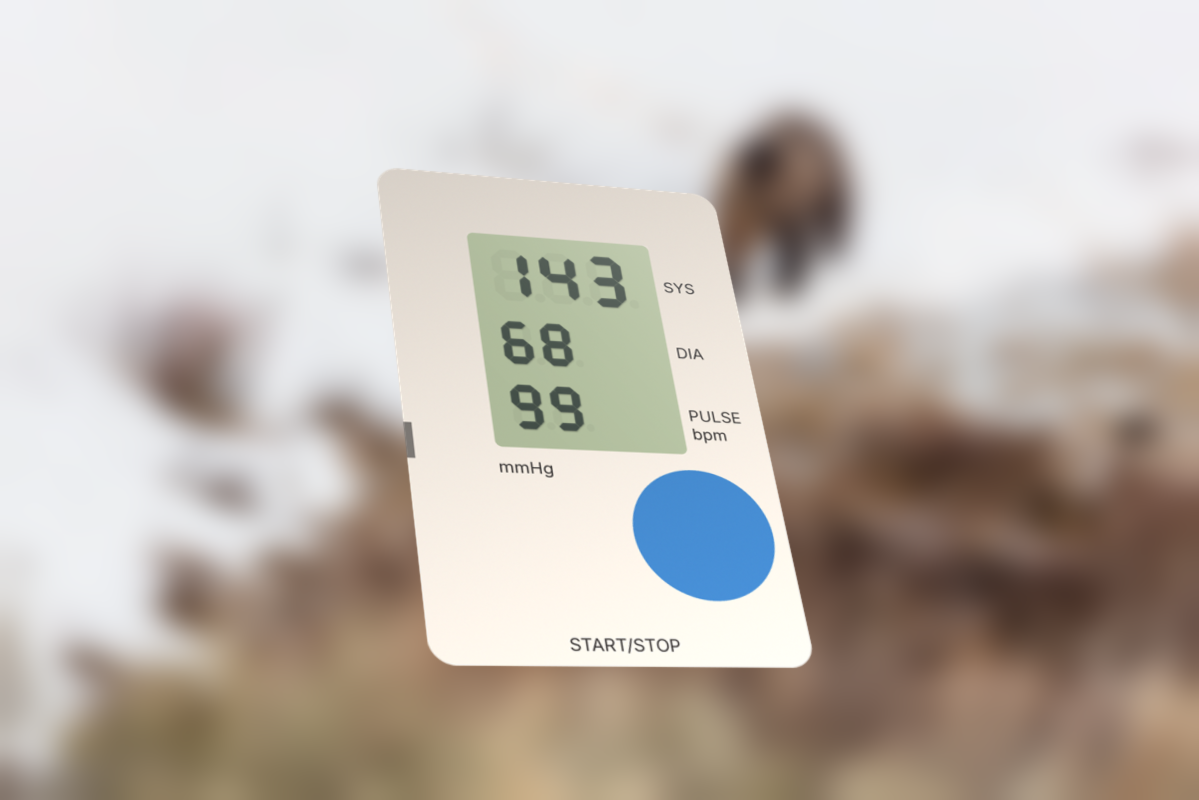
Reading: 99,bpm
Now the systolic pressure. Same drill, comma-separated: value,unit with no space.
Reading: 143,mmHg
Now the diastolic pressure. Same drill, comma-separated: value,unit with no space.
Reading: 68,mmHg
